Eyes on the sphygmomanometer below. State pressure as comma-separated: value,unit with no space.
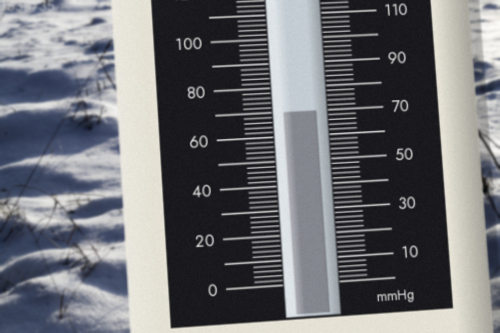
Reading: 70,mmHg
